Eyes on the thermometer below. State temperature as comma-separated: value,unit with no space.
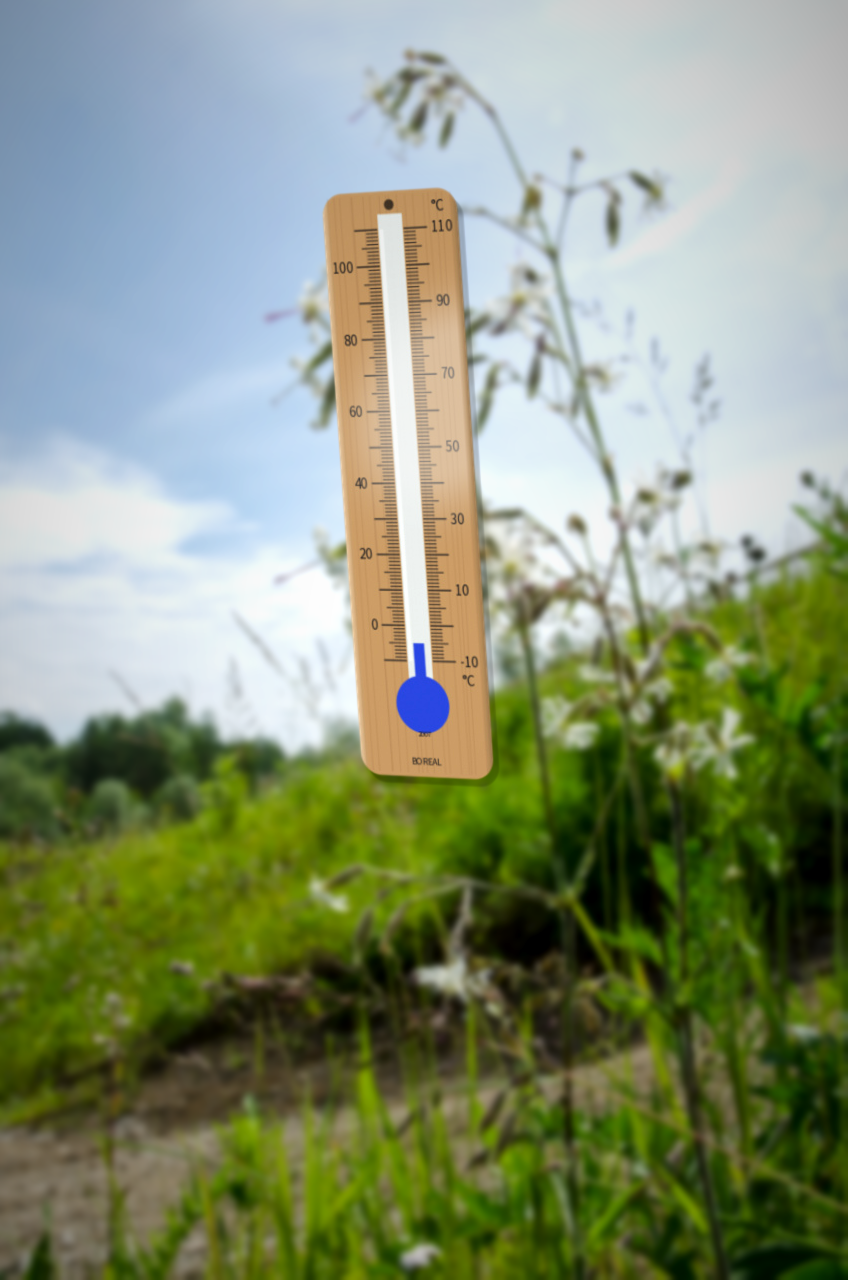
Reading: -5,°C
